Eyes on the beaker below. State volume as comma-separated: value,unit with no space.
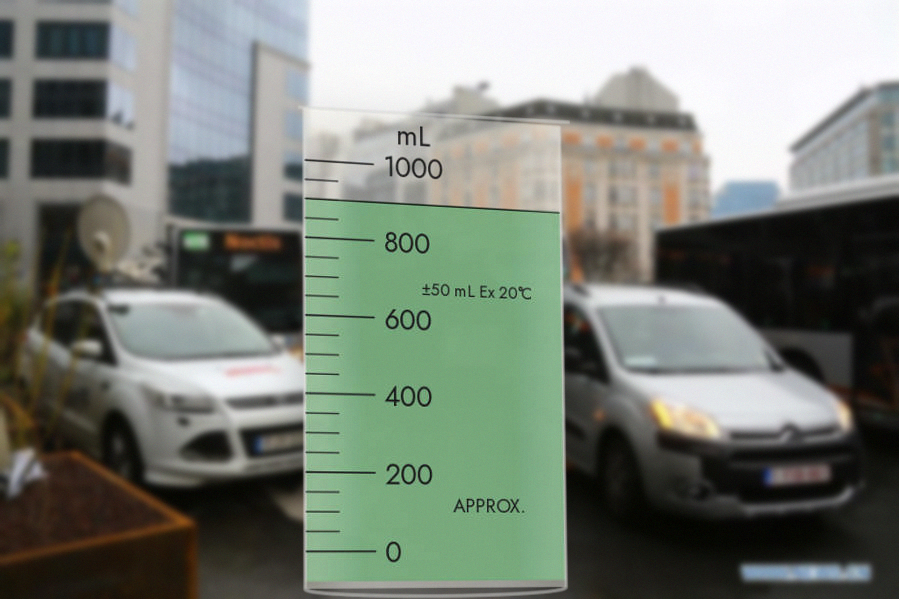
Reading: 900,mL
